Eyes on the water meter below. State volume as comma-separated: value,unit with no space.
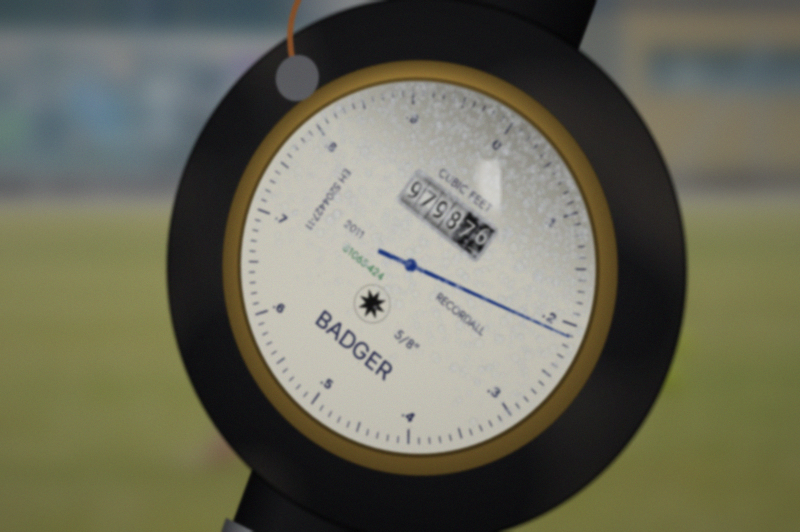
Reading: 979876.21,ft³
